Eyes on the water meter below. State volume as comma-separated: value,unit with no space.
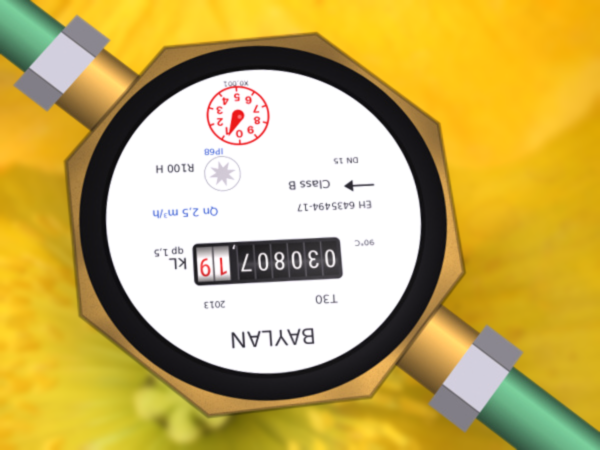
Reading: 30807.190,kL
